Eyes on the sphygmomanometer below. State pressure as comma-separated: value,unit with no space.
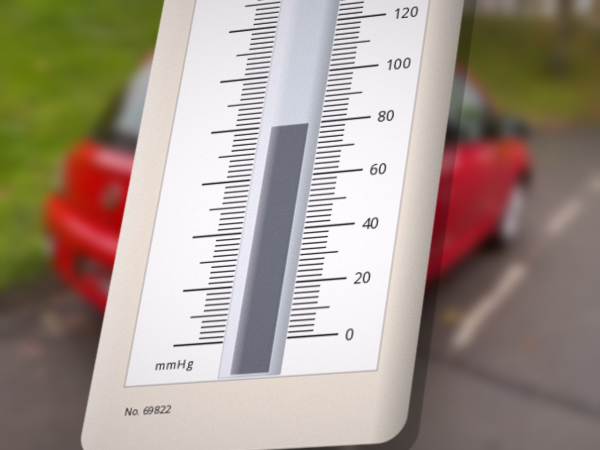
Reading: 80,mmHg
